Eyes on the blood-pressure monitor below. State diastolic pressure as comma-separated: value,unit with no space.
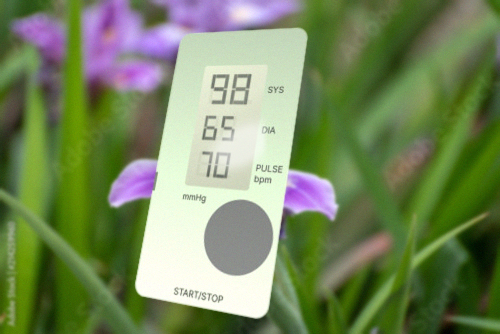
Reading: 65,mmHg
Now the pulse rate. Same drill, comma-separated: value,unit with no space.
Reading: 70,bpm
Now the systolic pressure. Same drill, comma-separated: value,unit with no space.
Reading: 98,mmHg
